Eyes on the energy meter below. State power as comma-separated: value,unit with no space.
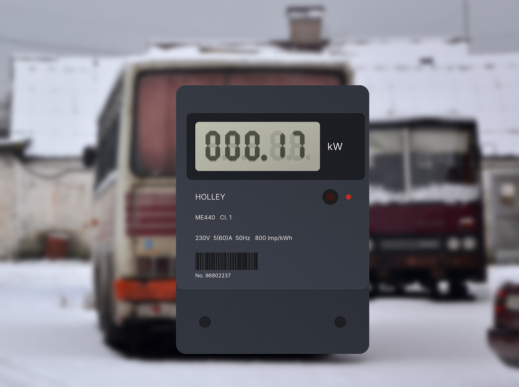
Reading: 0.17,kW
